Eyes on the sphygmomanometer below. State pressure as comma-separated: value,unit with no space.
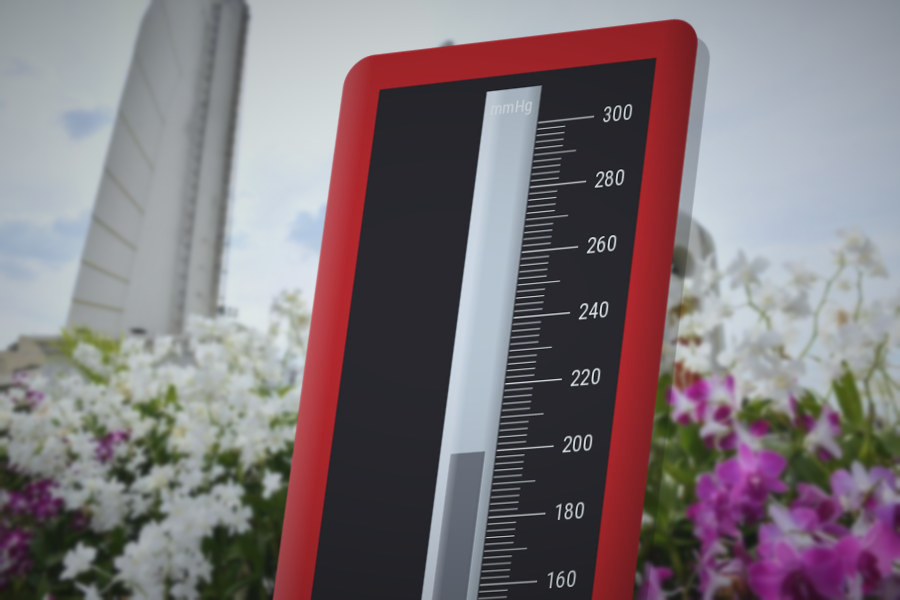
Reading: 200,mmHg
